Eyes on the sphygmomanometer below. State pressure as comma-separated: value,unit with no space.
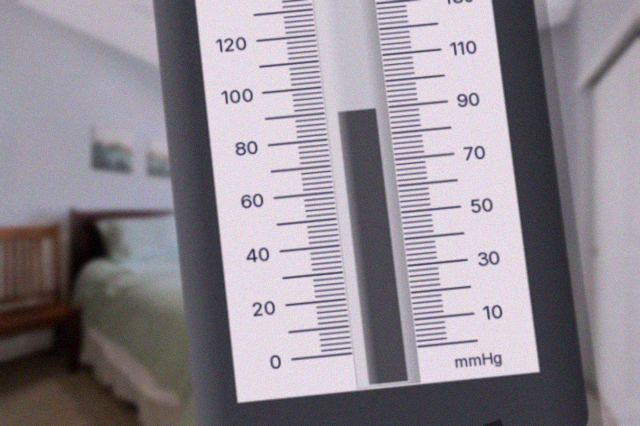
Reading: 90,mmHg
